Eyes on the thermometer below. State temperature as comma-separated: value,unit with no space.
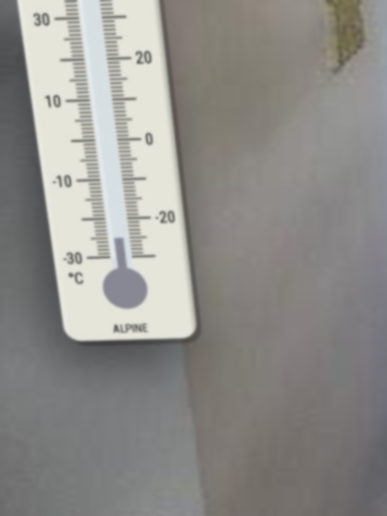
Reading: -25,°C
